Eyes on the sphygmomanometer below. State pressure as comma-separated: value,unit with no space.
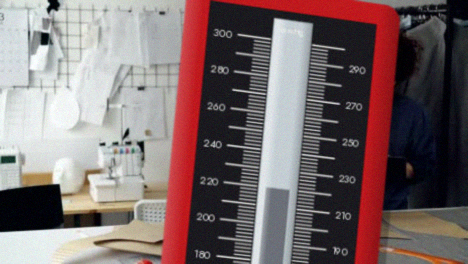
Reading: 220,mmHg
